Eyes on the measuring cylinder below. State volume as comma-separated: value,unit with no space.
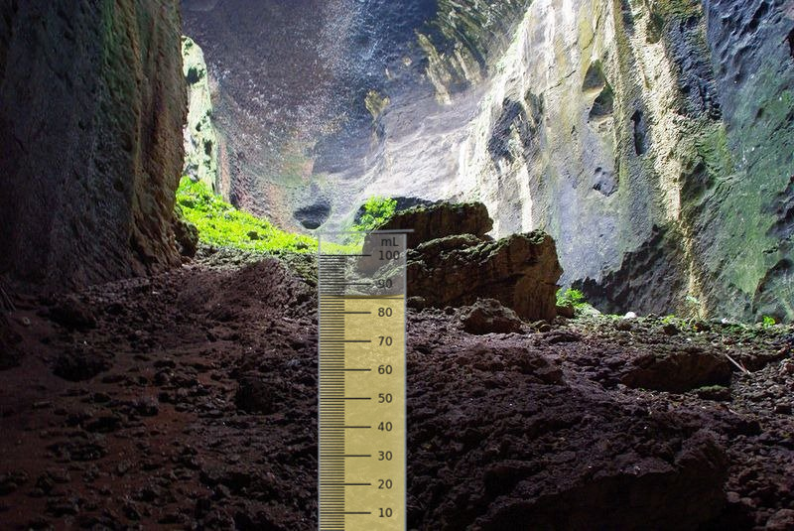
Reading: 85,mL
